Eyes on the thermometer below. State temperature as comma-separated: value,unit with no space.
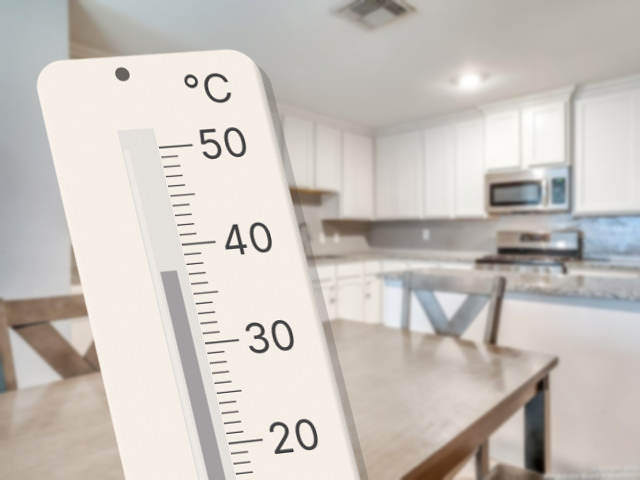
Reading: 37.5,°C
